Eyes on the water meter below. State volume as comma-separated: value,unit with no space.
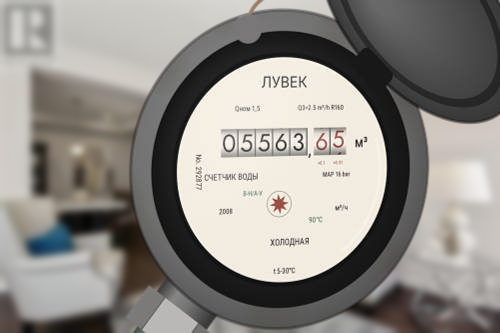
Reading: 5563.65,m³
